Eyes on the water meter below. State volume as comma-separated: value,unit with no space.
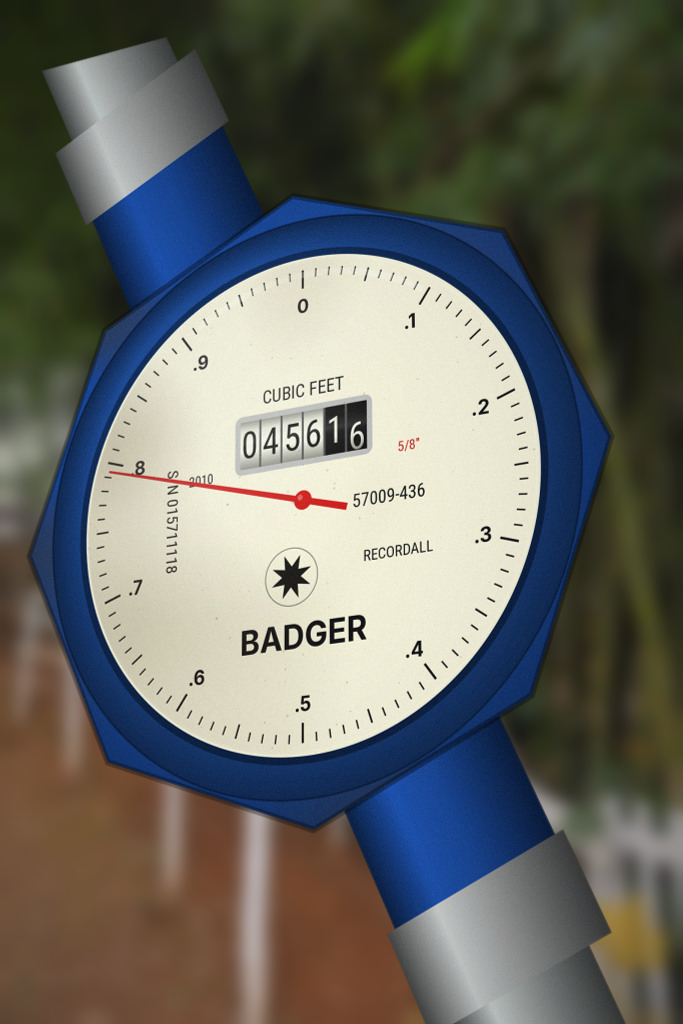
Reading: 45615.79,ft³
